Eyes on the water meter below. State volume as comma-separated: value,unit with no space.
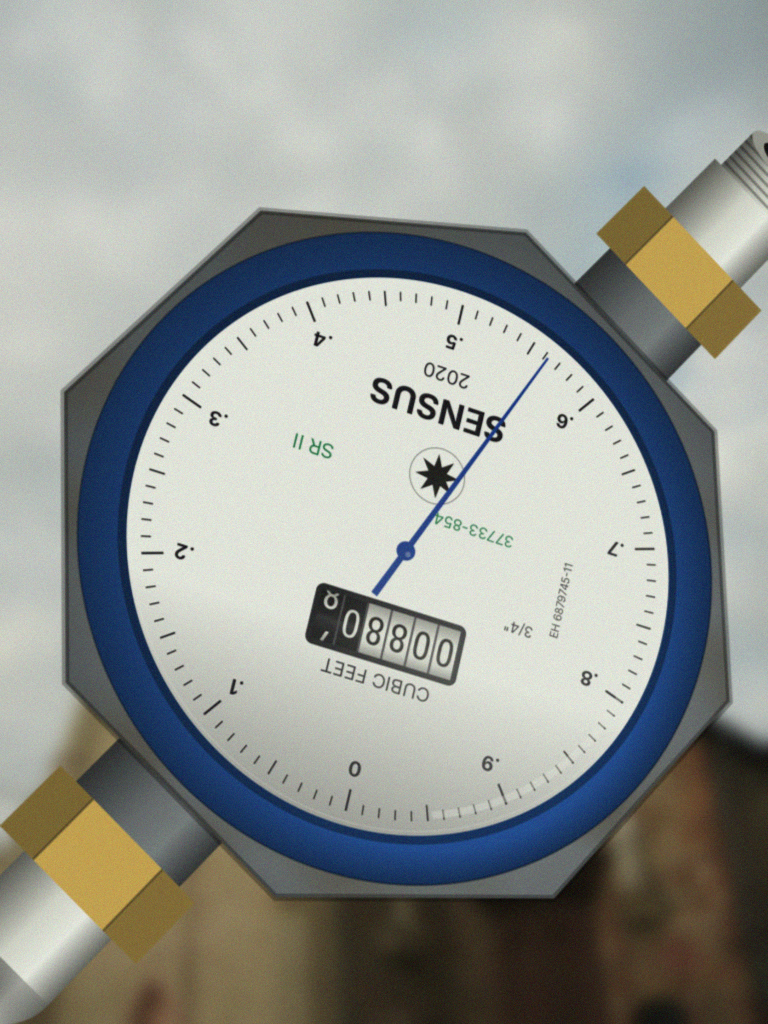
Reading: 8807.56,ft³
